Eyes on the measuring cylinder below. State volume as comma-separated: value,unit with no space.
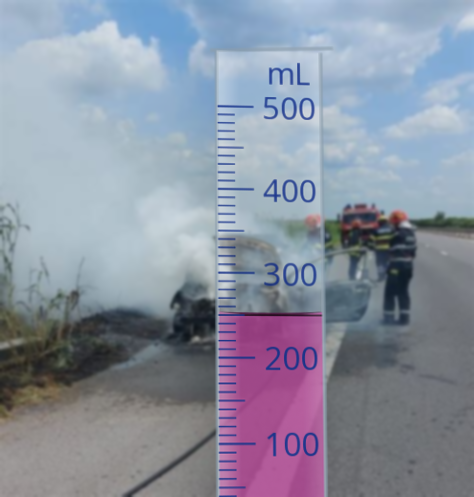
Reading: 250,mL
